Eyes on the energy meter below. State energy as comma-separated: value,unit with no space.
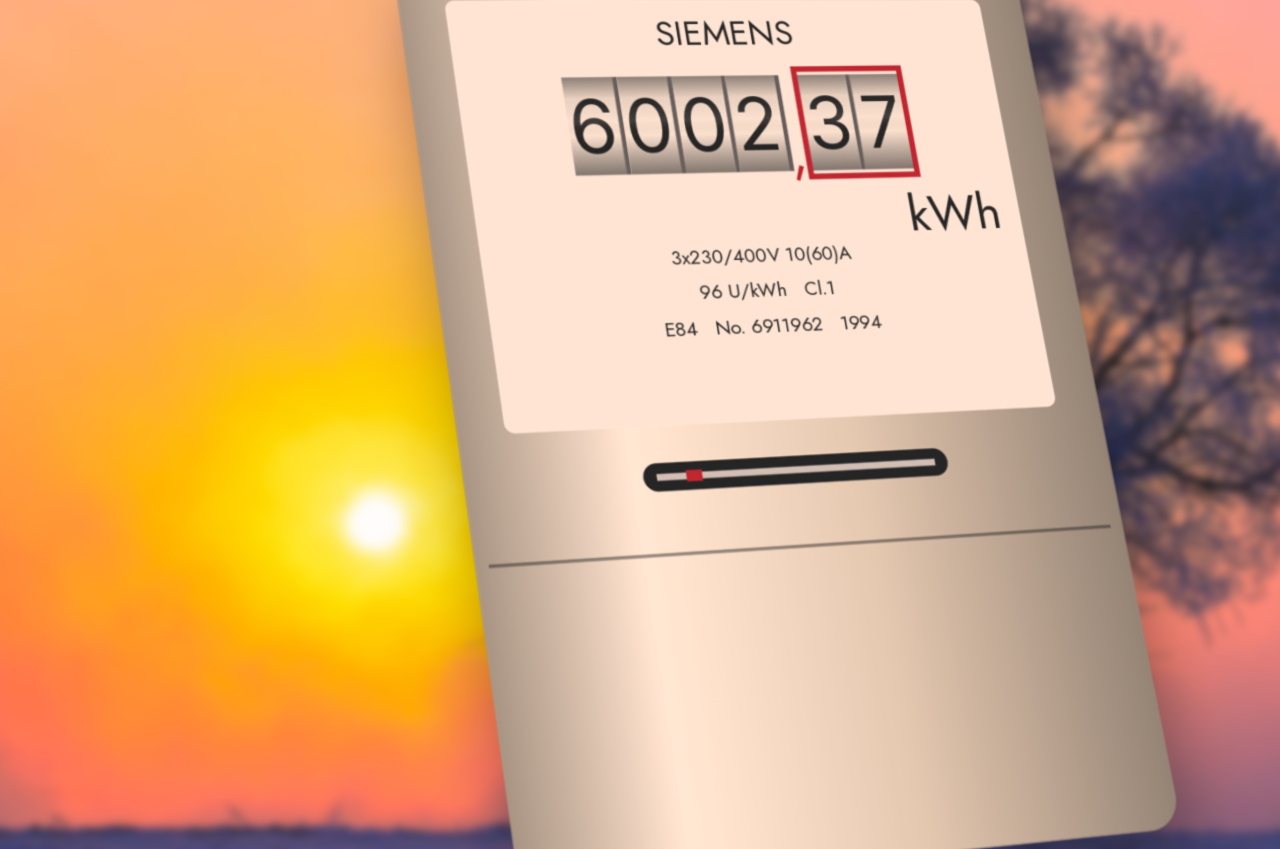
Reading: 6002.37,kWh
